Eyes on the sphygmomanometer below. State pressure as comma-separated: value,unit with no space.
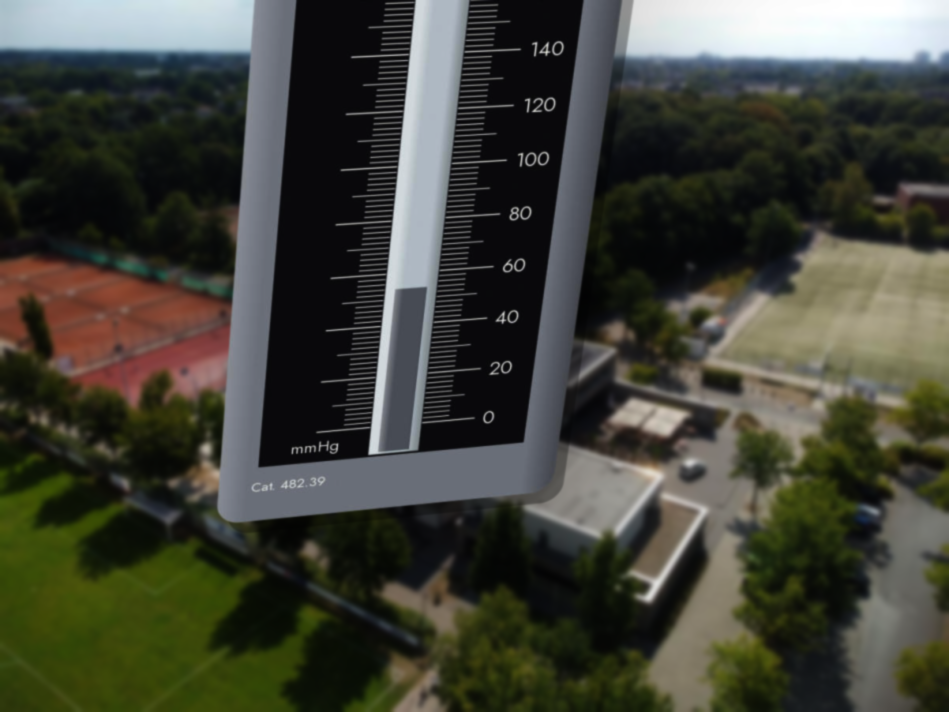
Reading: 54,mmHg
